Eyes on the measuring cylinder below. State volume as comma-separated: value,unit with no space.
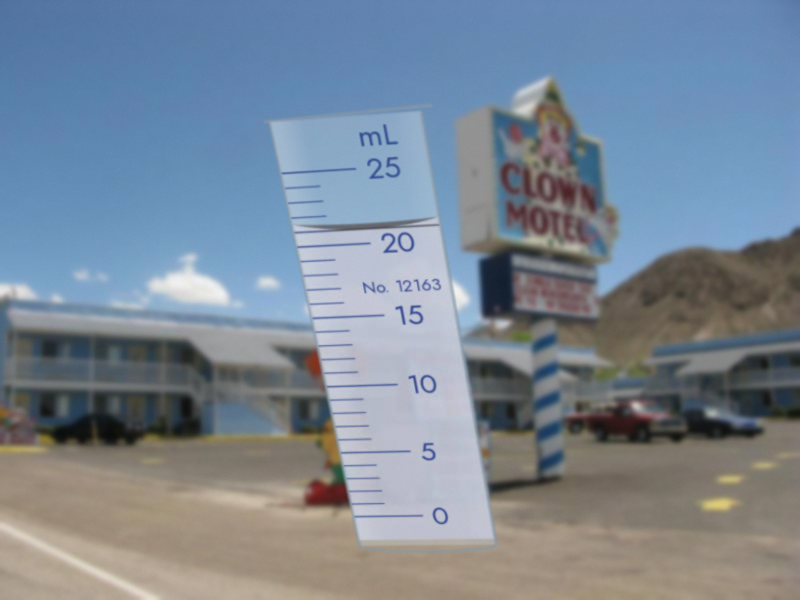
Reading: 21,mL
